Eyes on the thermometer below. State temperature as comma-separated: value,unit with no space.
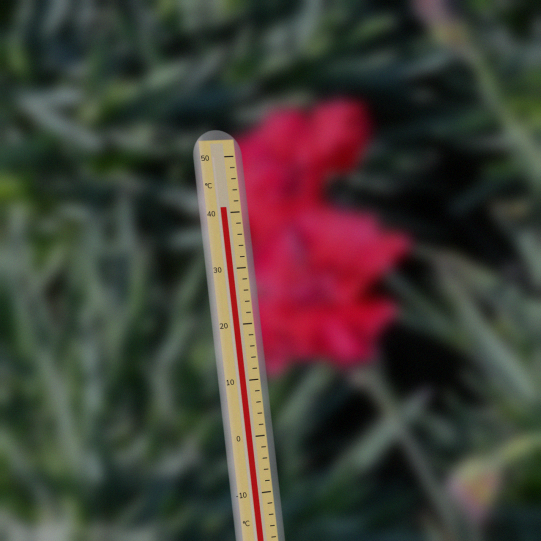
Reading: 41,°C
